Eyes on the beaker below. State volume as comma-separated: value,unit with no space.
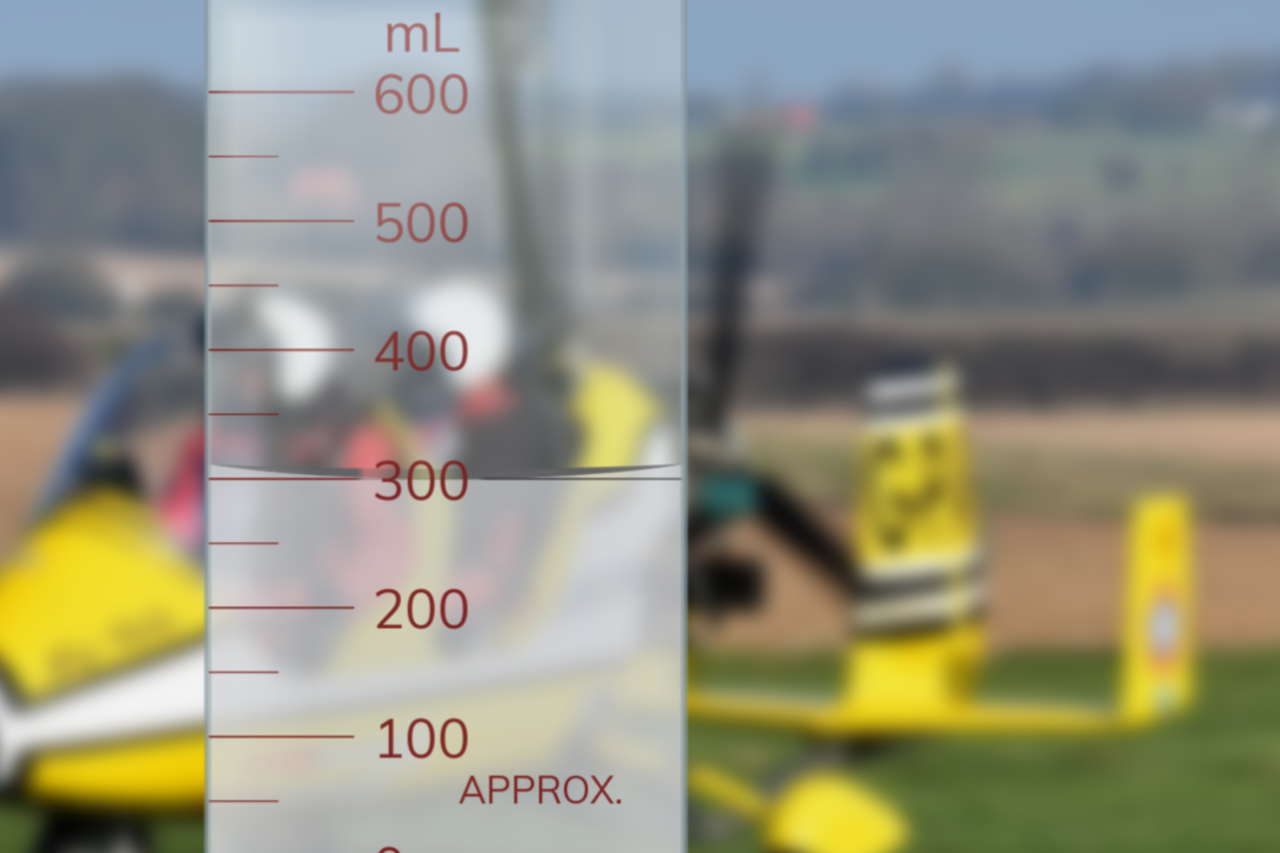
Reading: 300,mL
